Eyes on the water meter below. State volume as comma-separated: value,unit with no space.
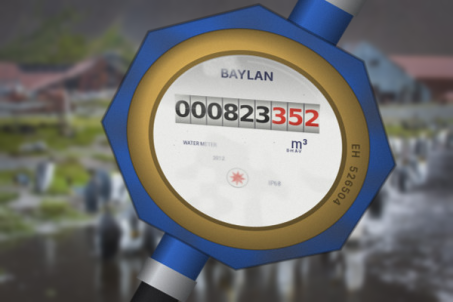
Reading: 823.352,m³
